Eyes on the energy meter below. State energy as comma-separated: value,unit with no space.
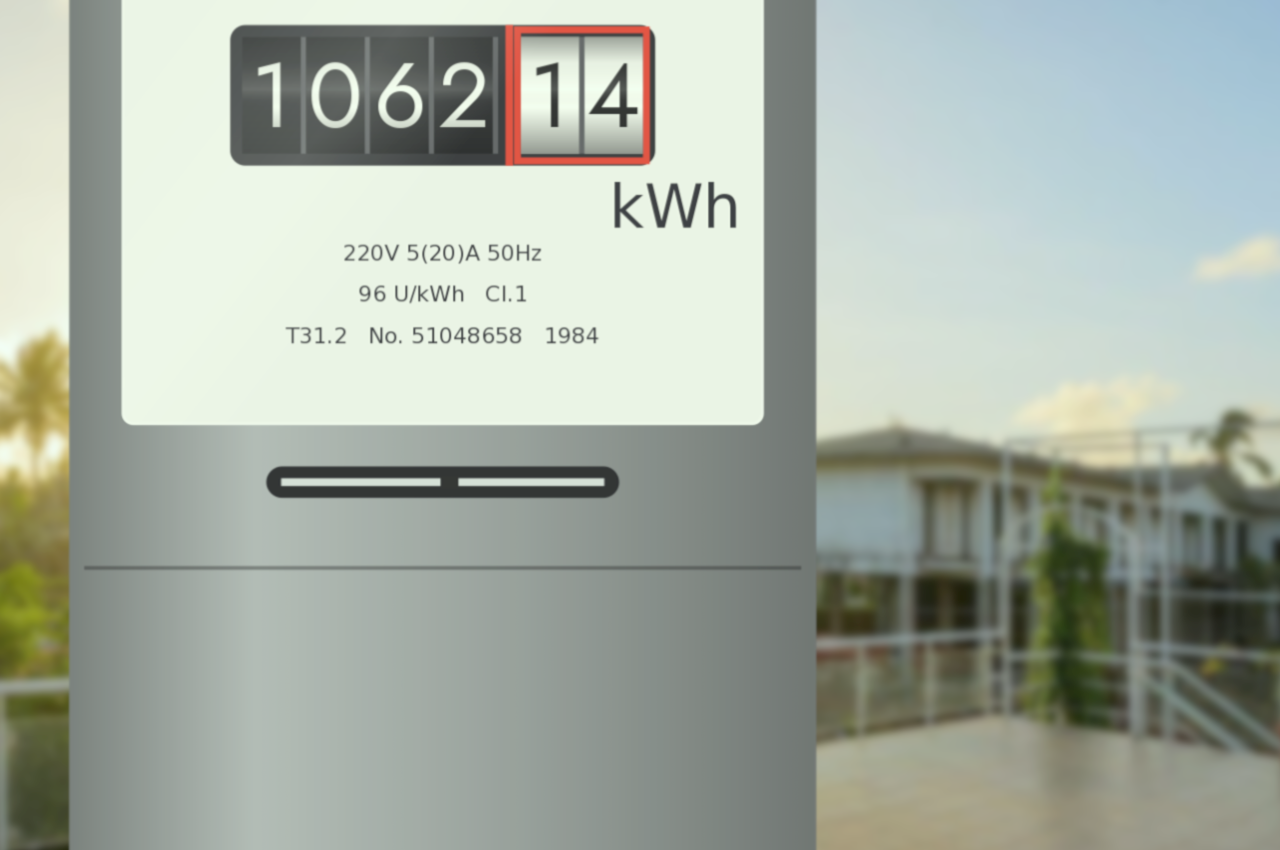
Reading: 1062.14,kWh
